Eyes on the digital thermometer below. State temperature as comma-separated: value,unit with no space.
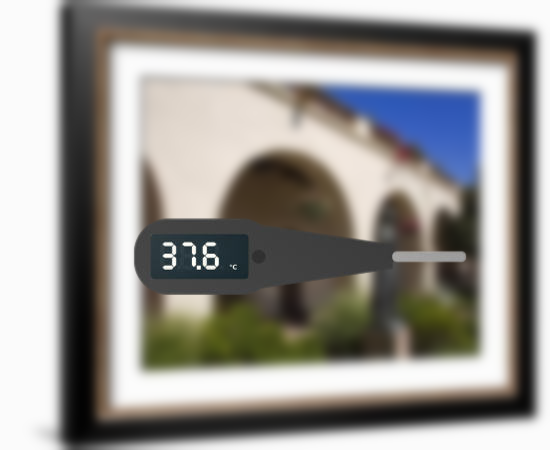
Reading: 37.6,°C
